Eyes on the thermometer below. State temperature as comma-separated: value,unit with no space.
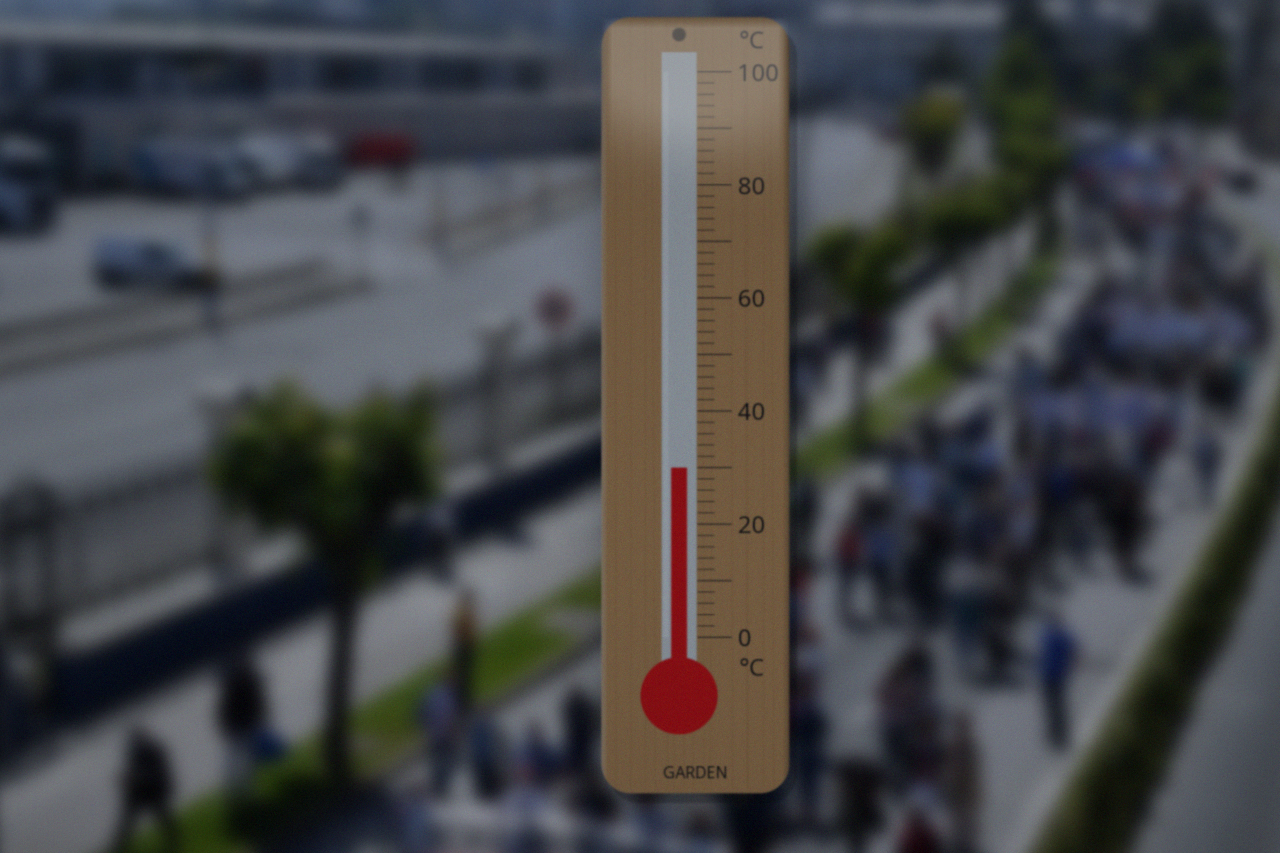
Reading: 30,°C
